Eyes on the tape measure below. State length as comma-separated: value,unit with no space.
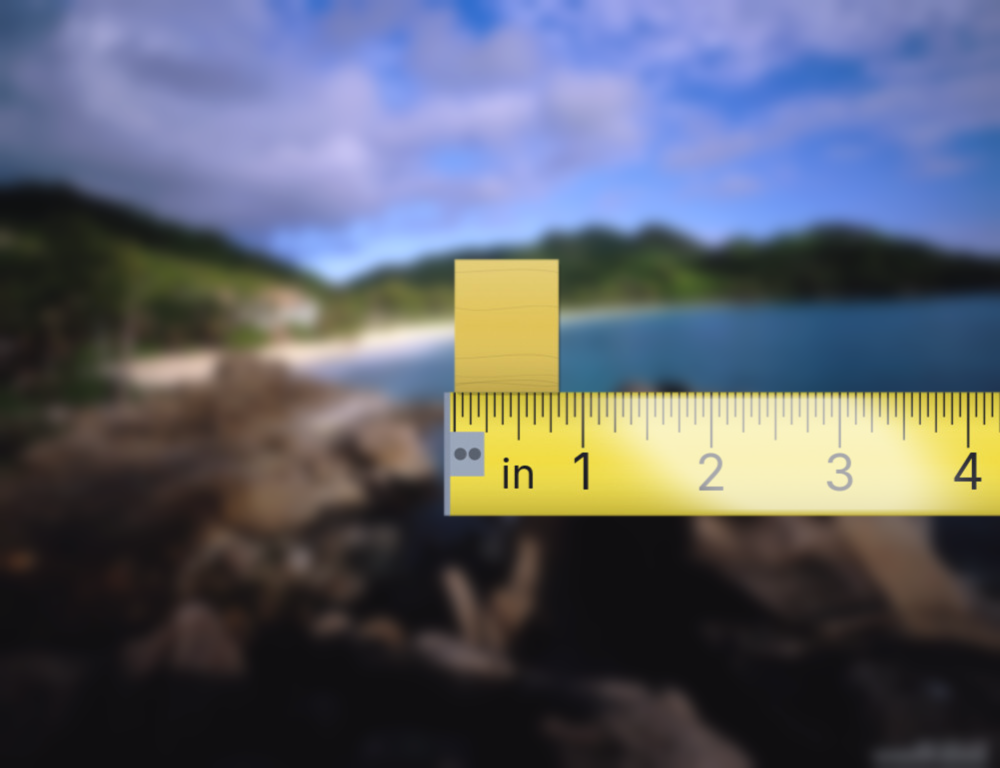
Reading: 0.8125,in
